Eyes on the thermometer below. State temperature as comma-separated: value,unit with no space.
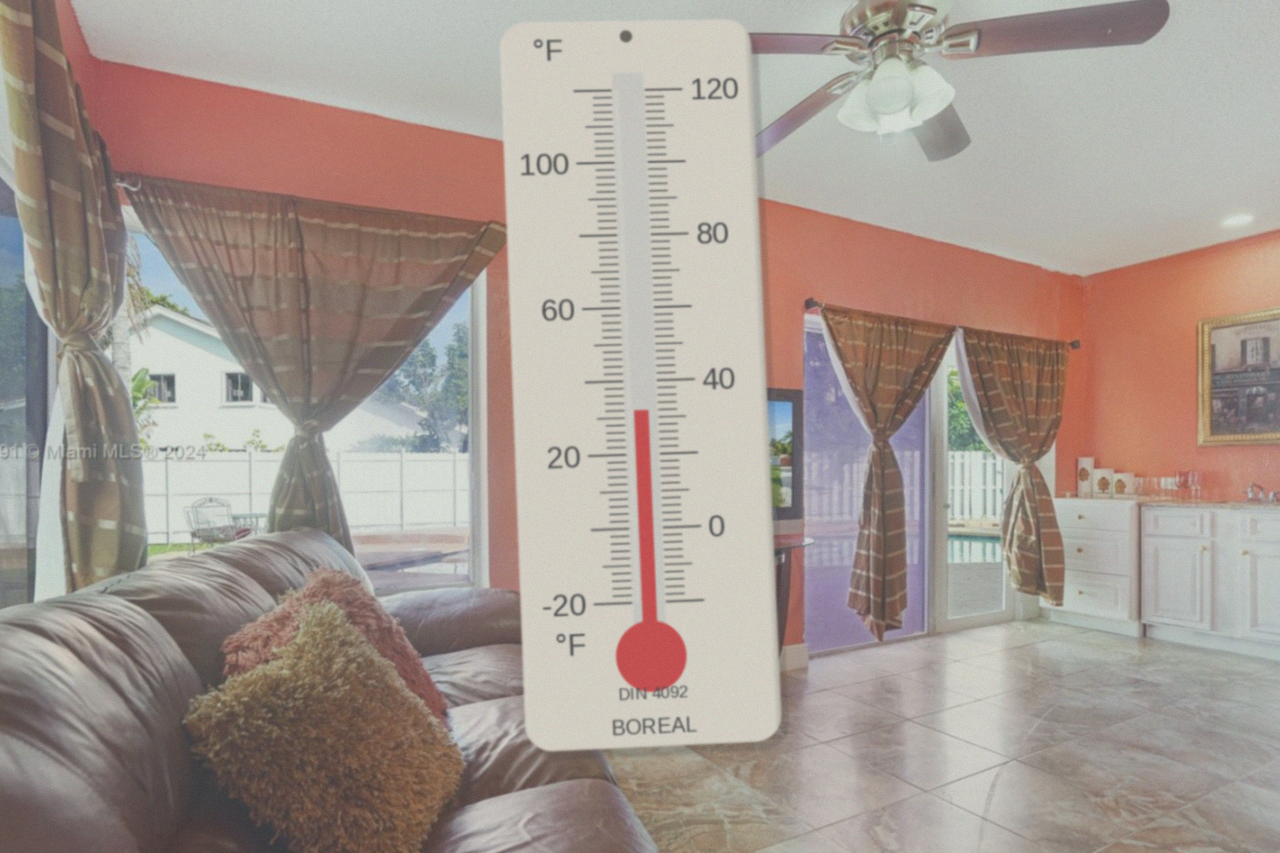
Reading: 32,°F
